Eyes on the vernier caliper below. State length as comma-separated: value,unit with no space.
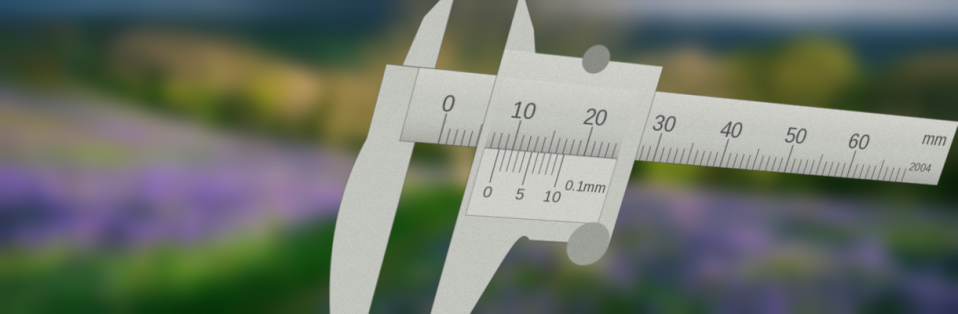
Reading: 8.2,mm
